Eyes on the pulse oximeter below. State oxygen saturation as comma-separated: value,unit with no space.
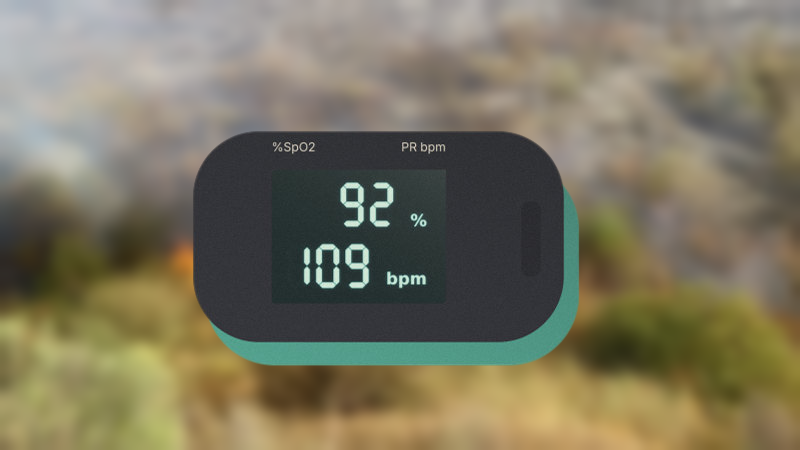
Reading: 92,%
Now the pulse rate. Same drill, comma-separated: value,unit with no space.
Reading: 109,bpm
